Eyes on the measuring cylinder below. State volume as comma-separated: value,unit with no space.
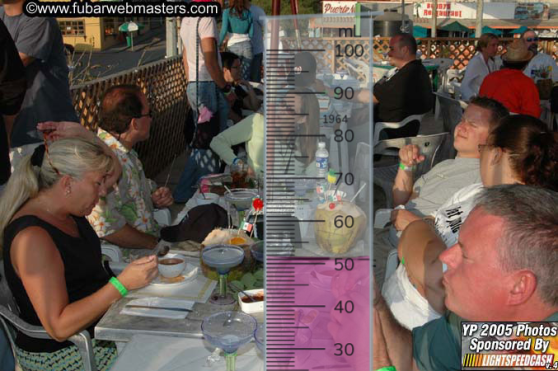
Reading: 51,mL
